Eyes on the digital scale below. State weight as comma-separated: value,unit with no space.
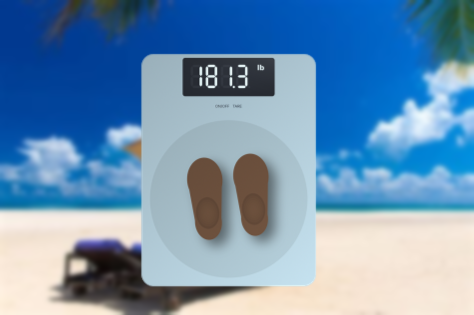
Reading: 181.3,lb
